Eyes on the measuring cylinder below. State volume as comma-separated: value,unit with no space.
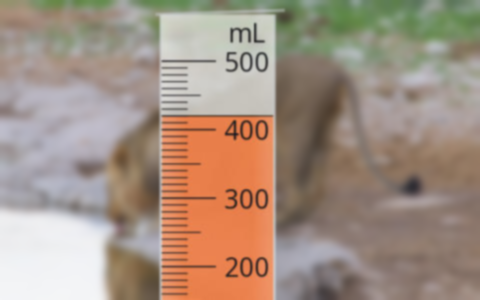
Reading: 420,mL
